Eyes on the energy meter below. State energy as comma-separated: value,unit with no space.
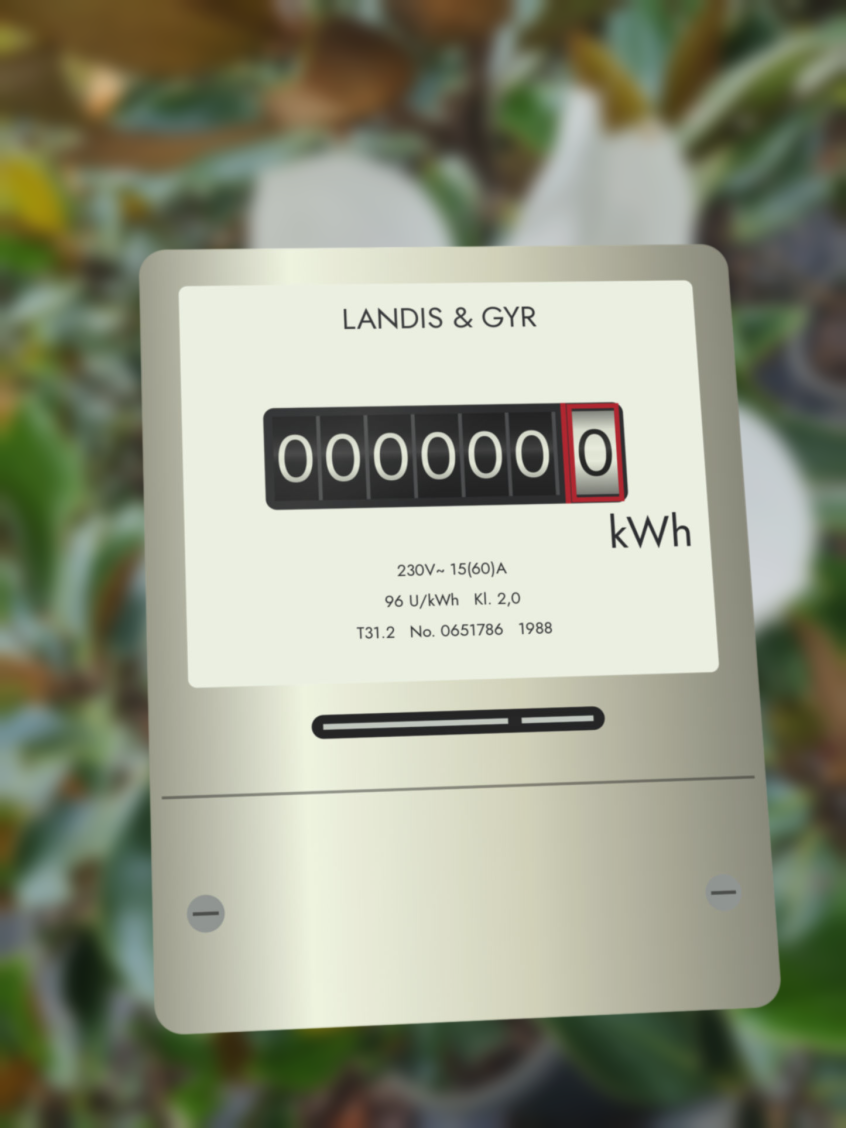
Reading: 0.0,kWh
